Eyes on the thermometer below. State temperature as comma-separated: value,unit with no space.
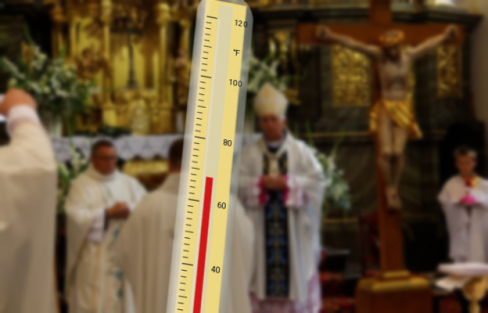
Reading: 68,°F
